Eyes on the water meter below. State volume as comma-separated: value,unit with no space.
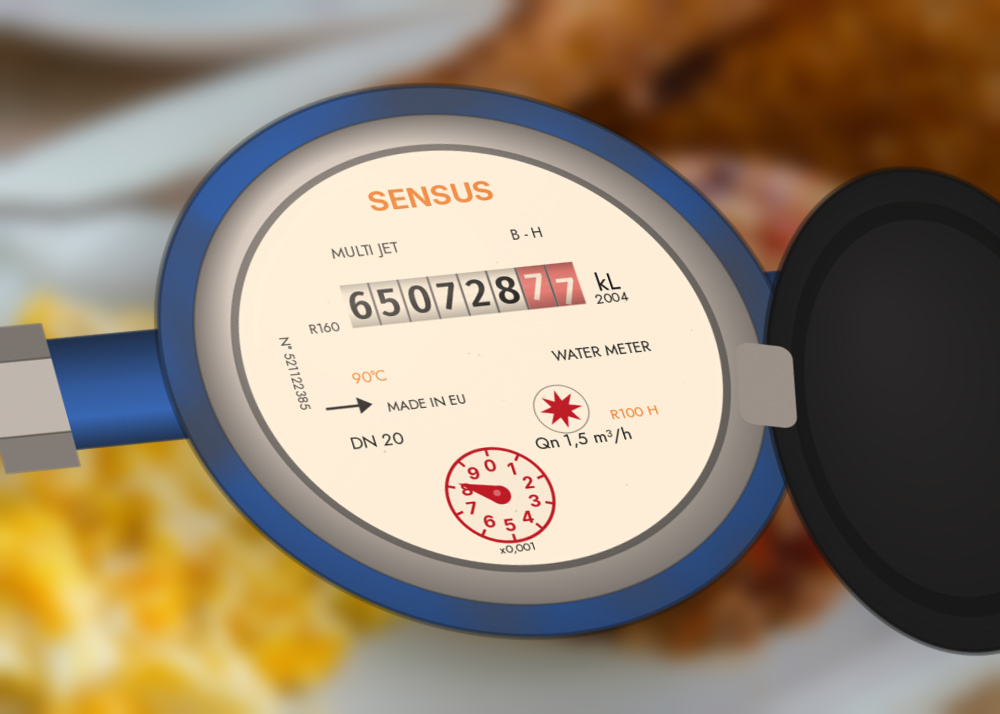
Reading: 650728.768,kL
